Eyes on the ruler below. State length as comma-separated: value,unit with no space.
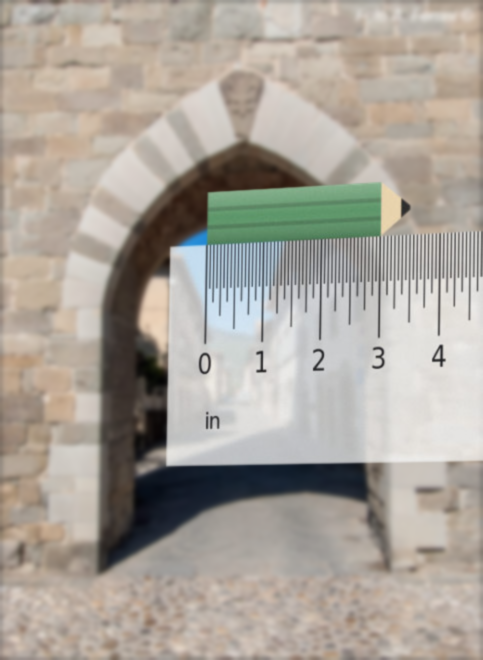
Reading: 3.5,in
